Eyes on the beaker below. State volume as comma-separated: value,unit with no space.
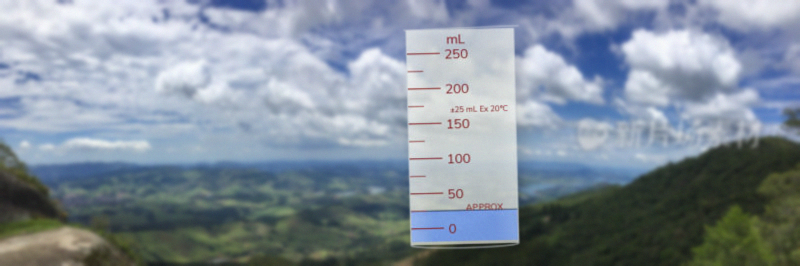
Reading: 25,mL
